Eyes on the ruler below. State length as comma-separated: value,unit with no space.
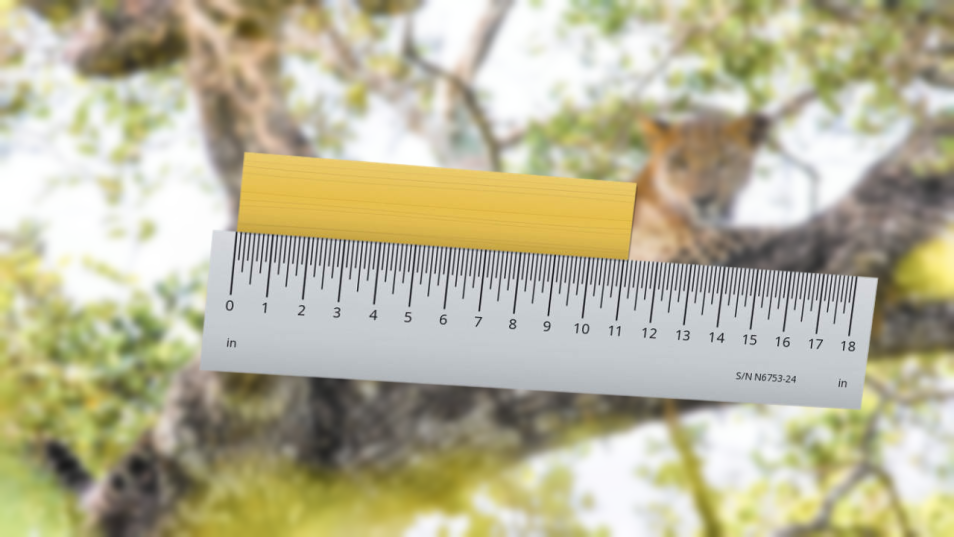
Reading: 11.125,in
